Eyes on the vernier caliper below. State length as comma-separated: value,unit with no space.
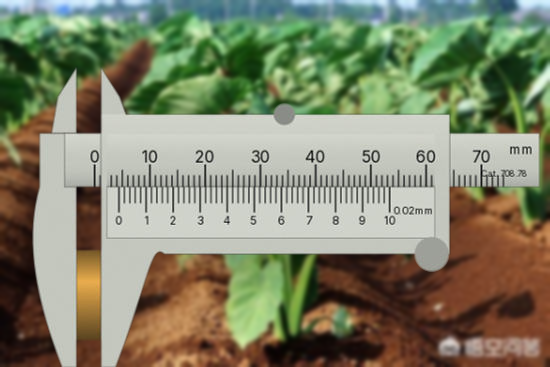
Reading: 4.4,mm
